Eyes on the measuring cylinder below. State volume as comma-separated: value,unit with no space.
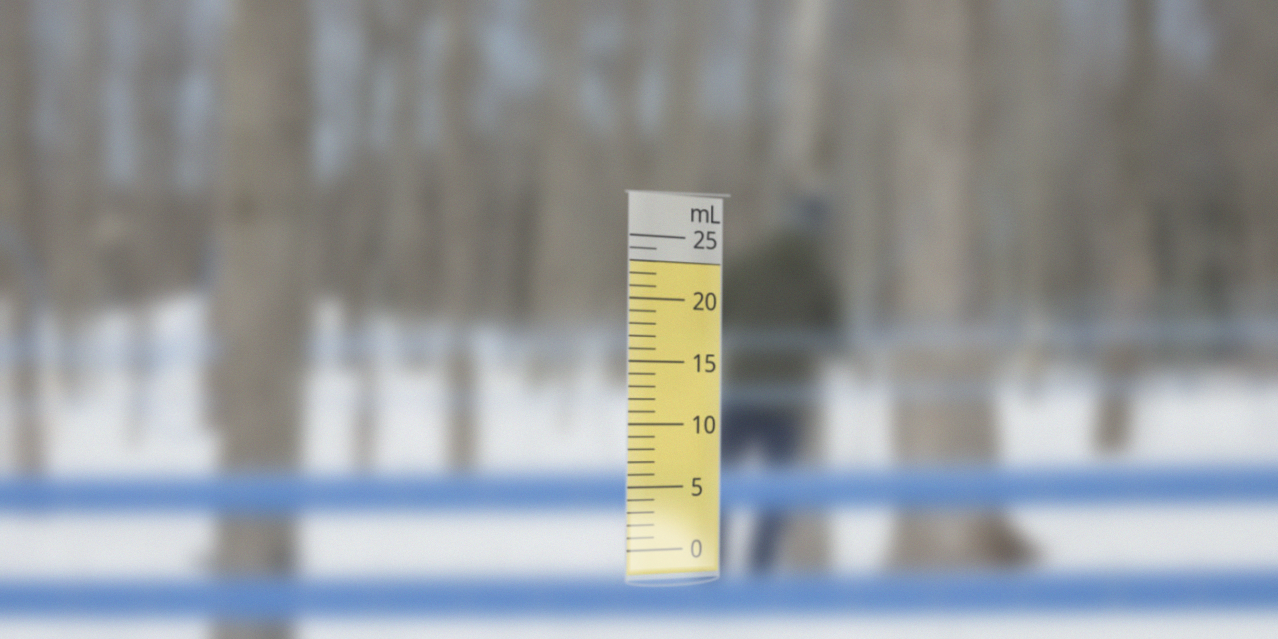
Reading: 23,mL
